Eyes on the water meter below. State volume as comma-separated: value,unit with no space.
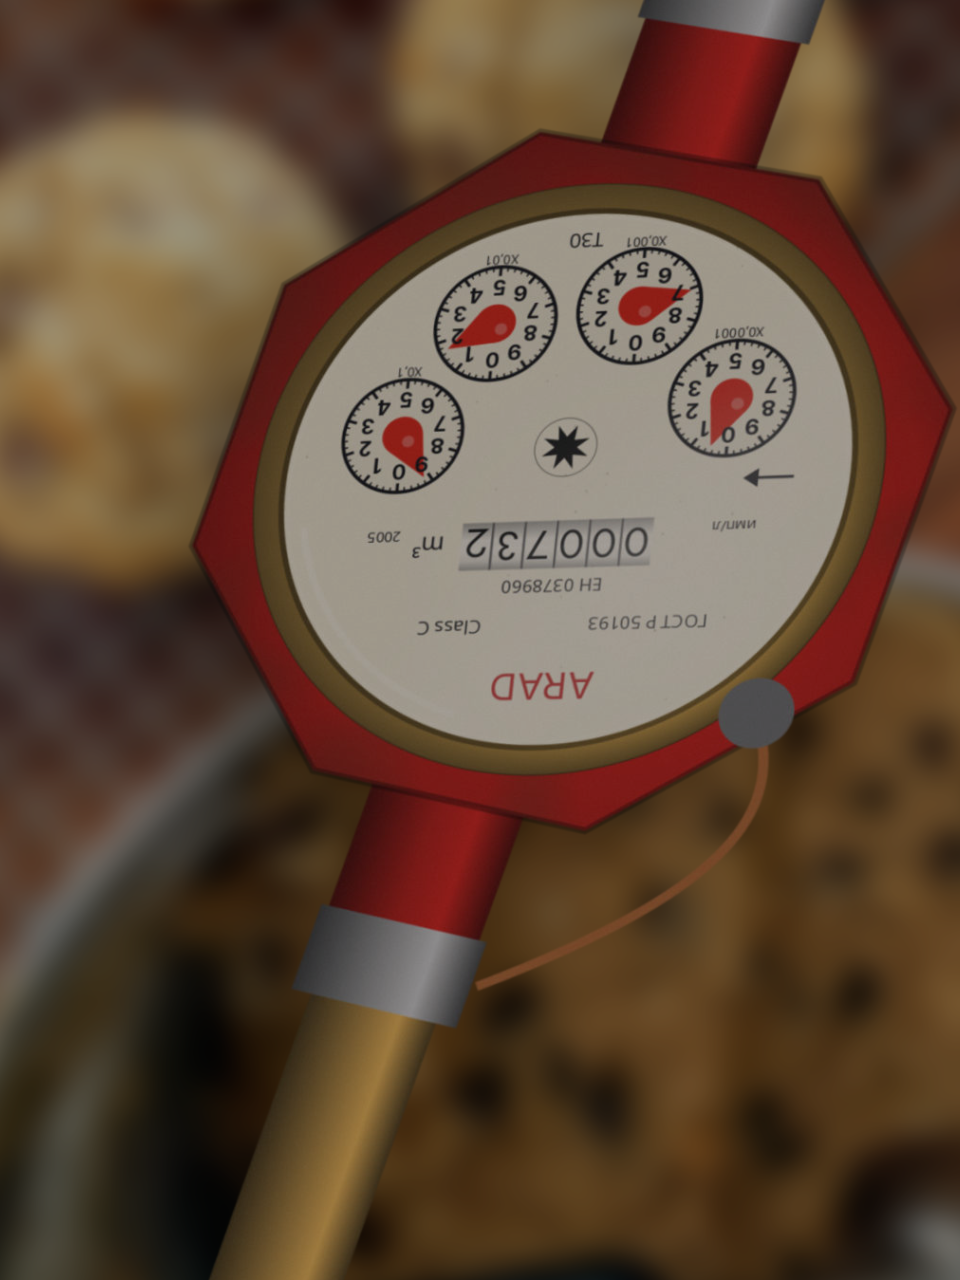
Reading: 731.9170,m³
